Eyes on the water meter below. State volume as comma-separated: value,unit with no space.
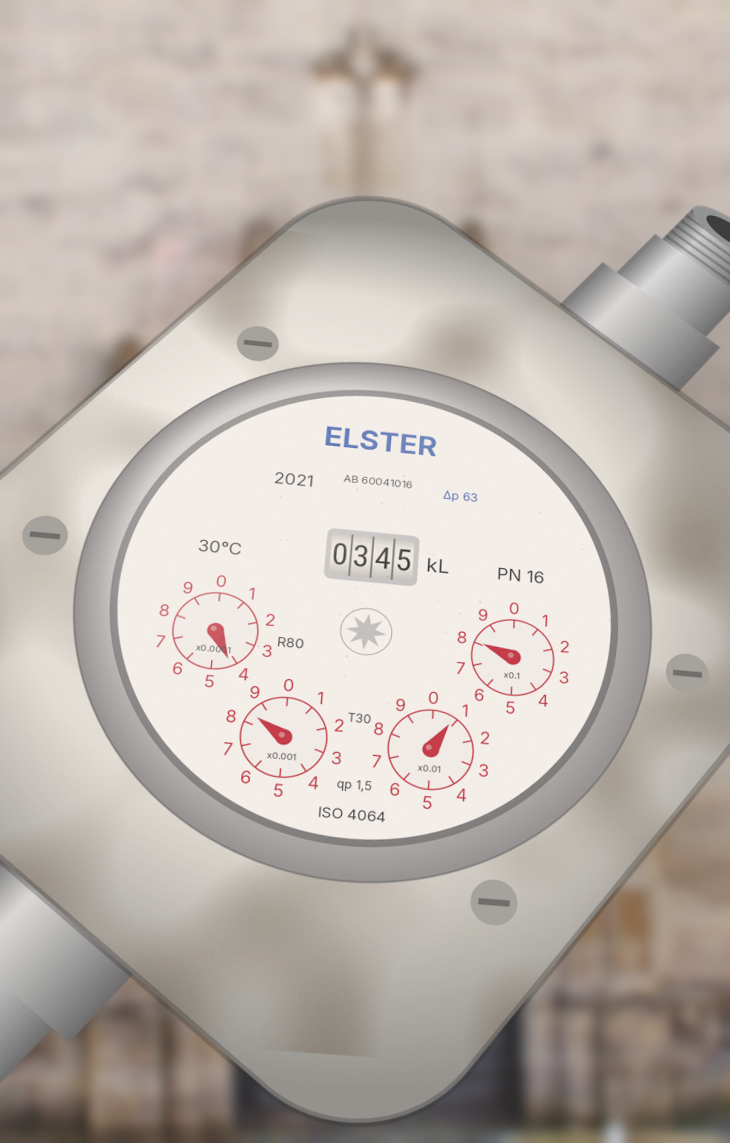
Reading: 345.8084,kL
